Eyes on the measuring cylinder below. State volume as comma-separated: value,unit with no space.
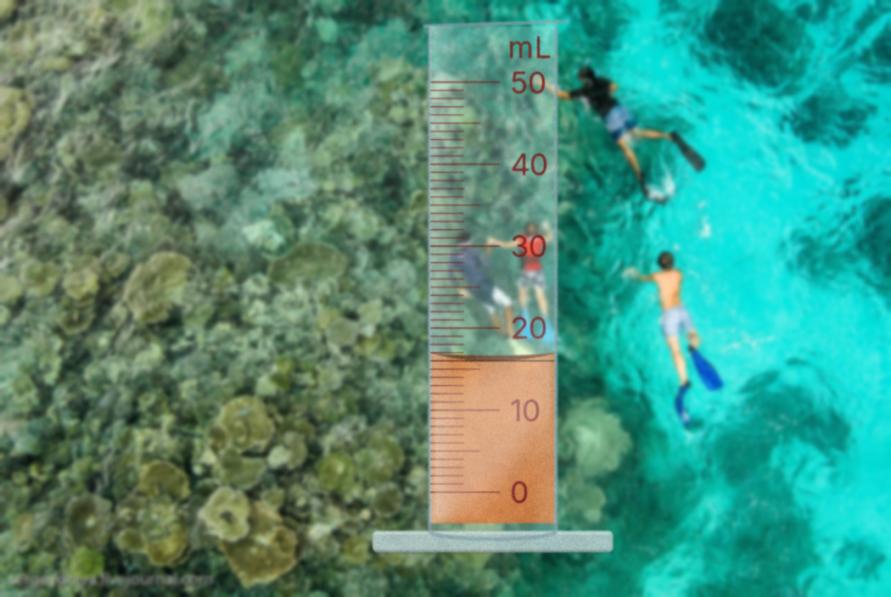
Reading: 16,mL
